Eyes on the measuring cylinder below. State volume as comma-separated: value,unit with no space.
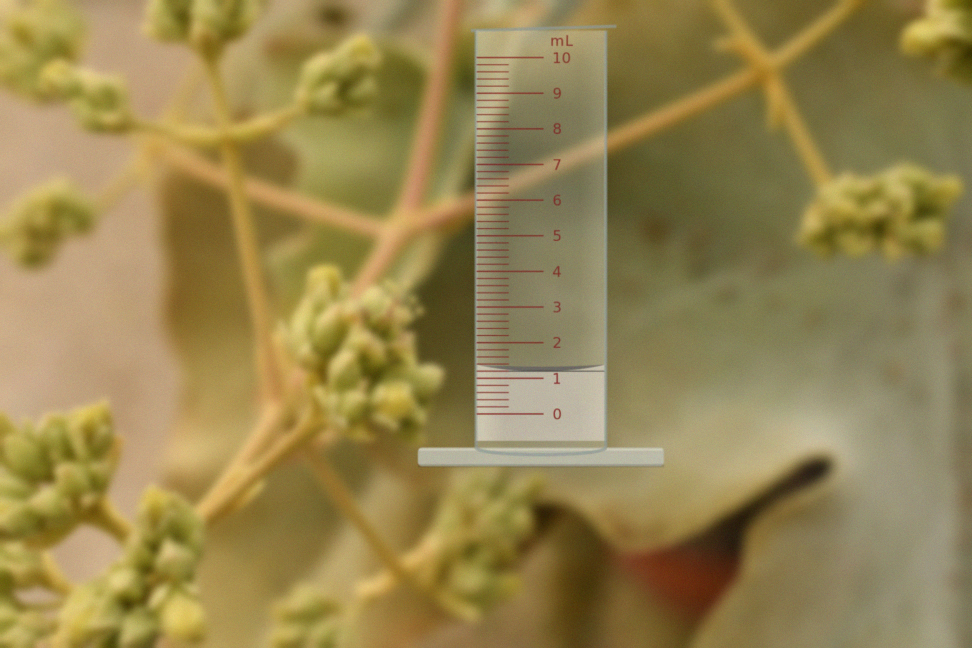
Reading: 1.2,mL
